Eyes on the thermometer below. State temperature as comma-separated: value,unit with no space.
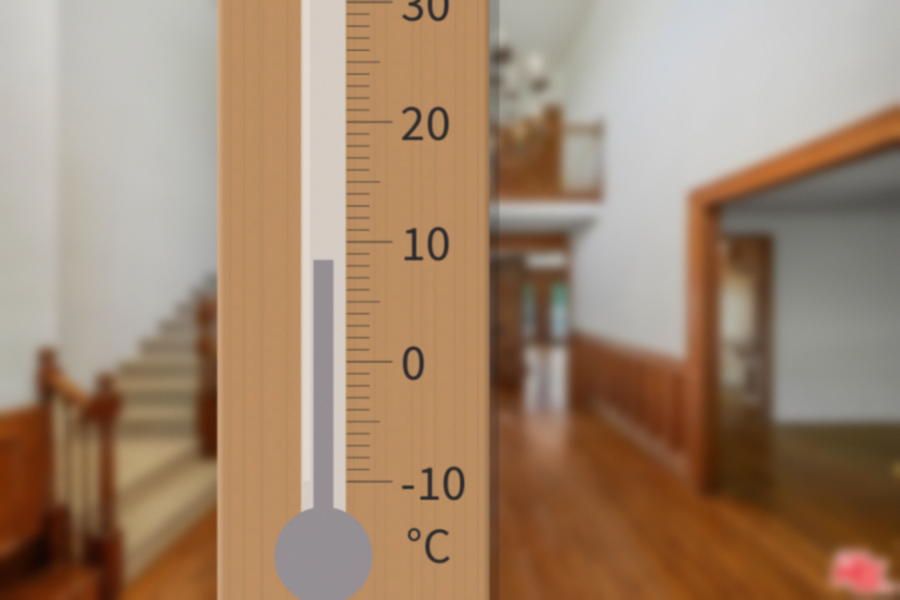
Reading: 8.5,°C
